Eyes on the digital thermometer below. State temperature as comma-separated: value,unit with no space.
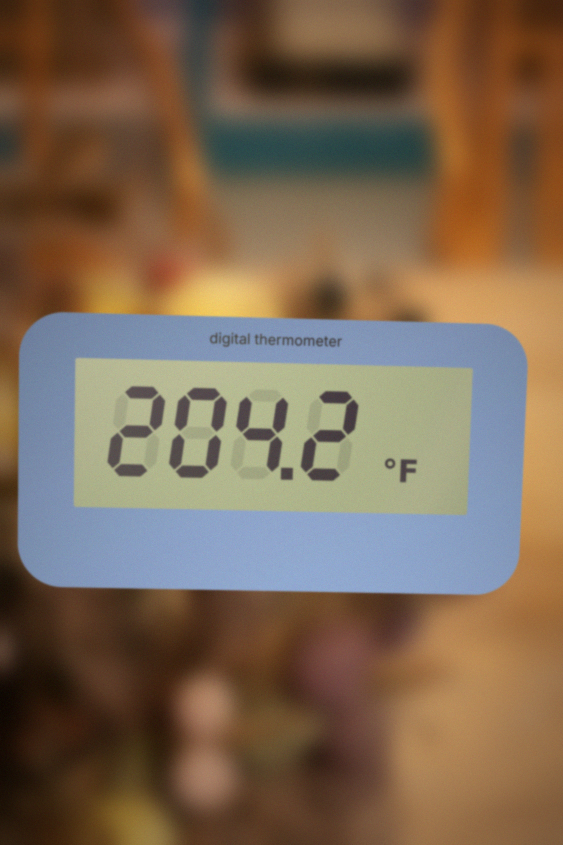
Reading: 204.2,°F
